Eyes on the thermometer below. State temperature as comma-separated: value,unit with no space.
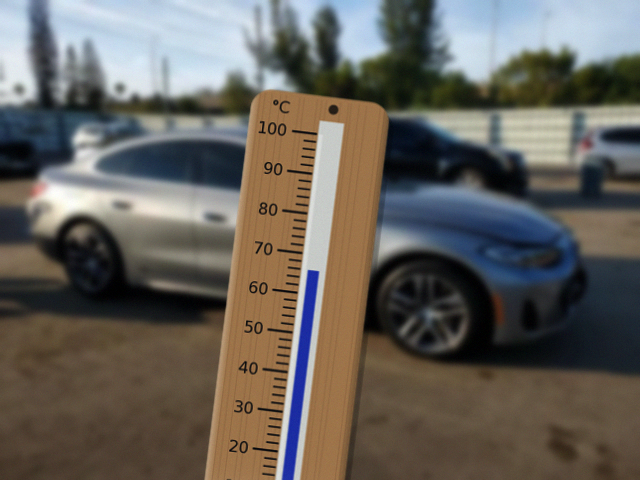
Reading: 66,°C
